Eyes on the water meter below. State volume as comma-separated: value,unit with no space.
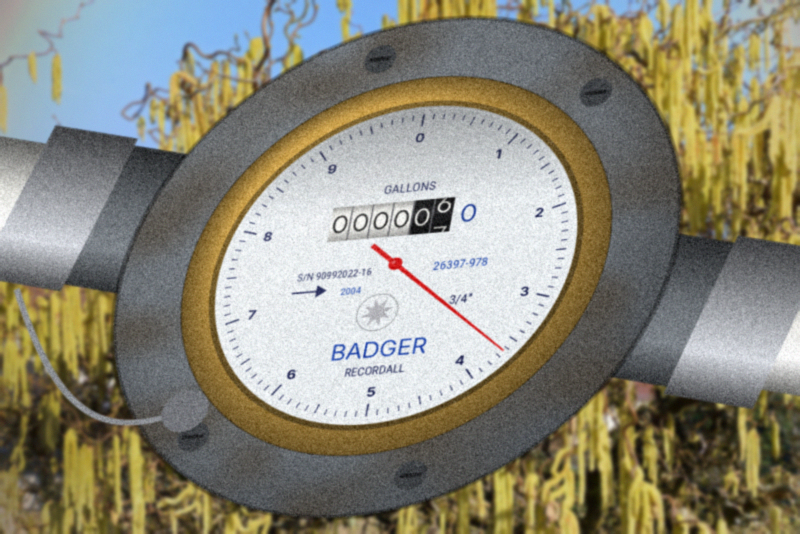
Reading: 63.6,gal
